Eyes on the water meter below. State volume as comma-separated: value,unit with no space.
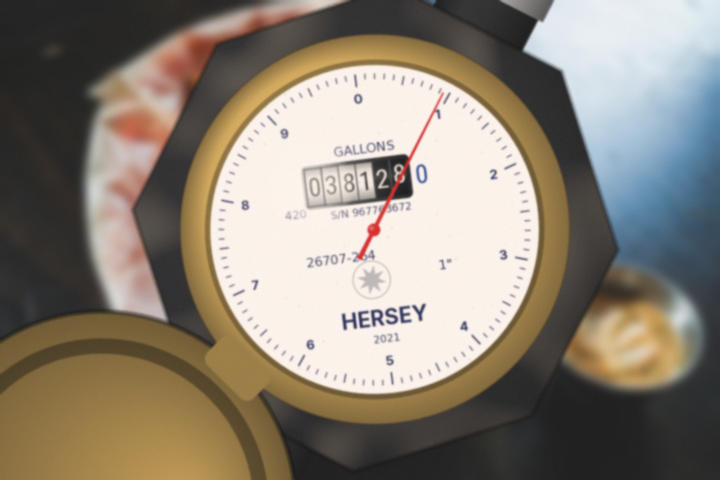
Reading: 381280.9,gal
